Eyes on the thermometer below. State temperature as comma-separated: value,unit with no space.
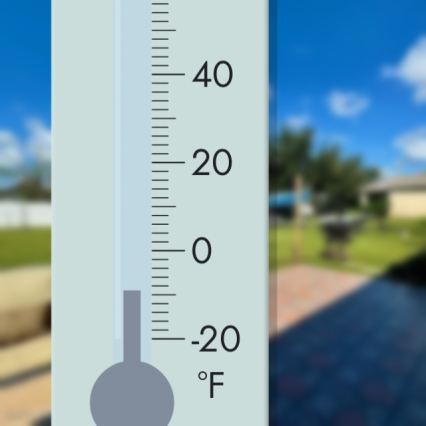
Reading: -9,°F
